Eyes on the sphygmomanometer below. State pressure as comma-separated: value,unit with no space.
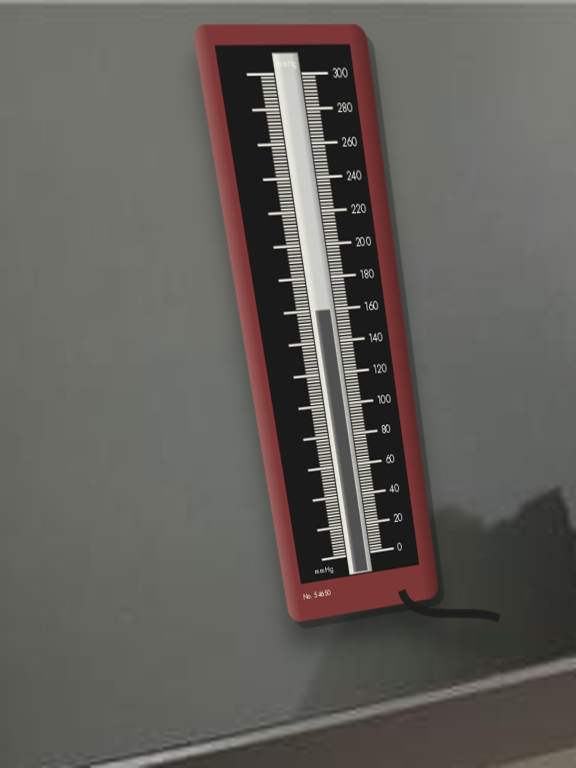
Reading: 160,mmHg
